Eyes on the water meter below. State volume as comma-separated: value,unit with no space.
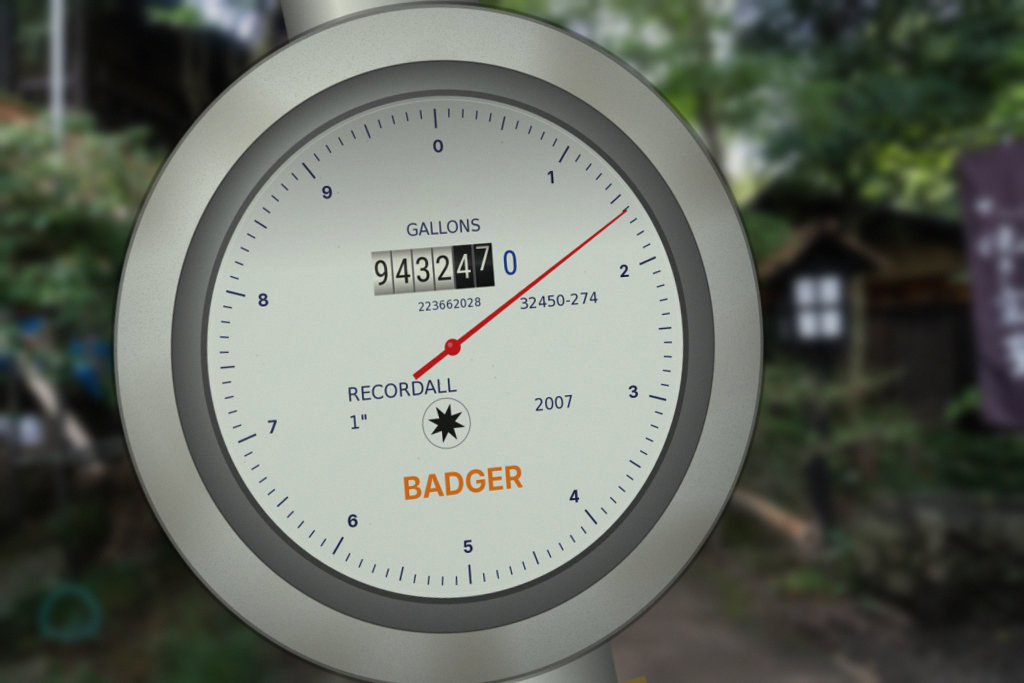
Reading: 9432471.6,gal
